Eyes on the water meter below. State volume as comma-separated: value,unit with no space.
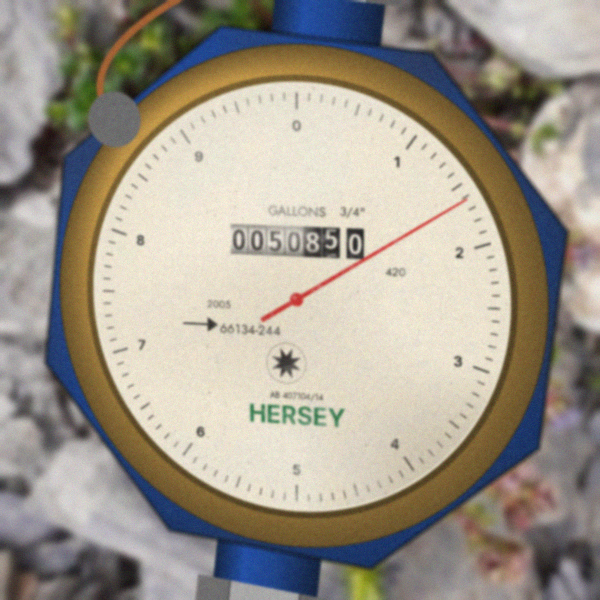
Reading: 50851.6,gal
